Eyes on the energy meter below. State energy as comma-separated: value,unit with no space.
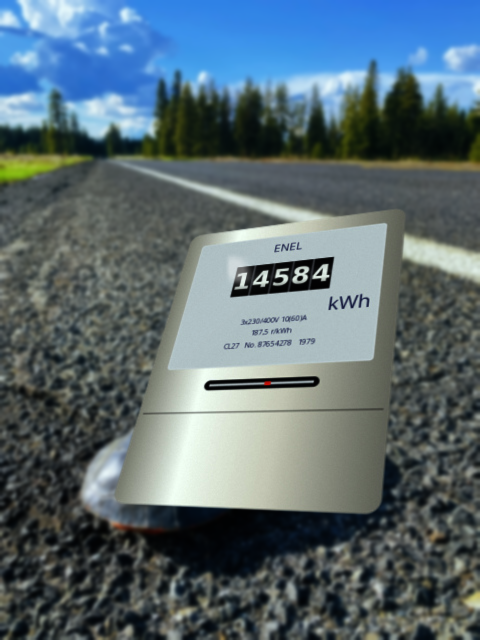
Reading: 14584,kWh
